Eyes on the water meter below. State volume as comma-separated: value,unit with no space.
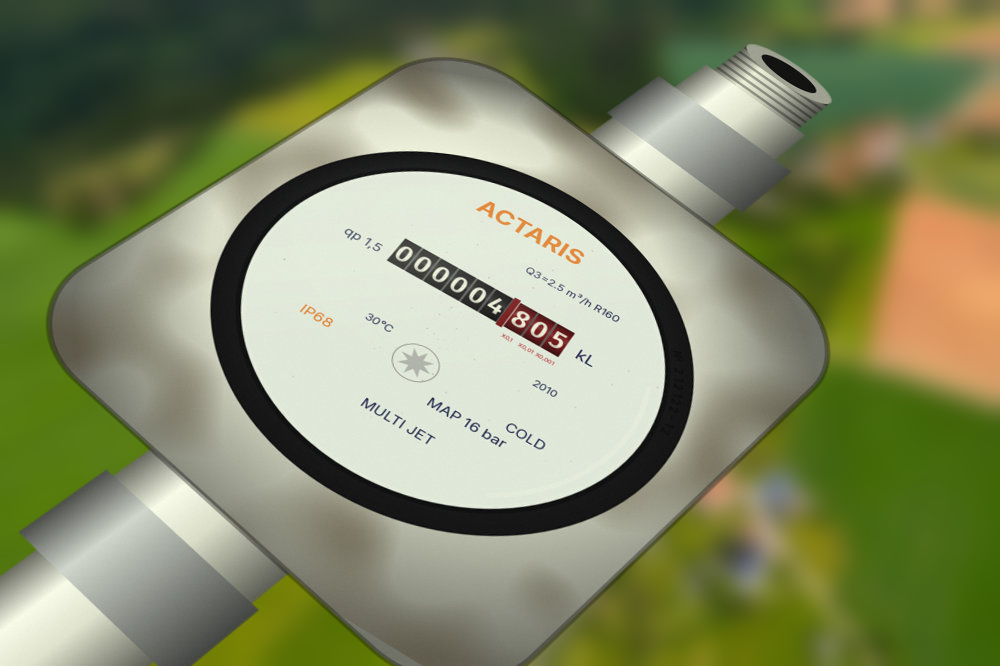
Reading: 4.805,kL
